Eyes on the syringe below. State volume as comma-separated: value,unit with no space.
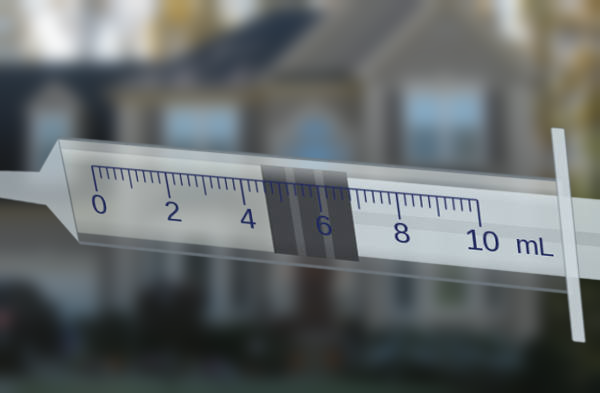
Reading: 4.6,mL
